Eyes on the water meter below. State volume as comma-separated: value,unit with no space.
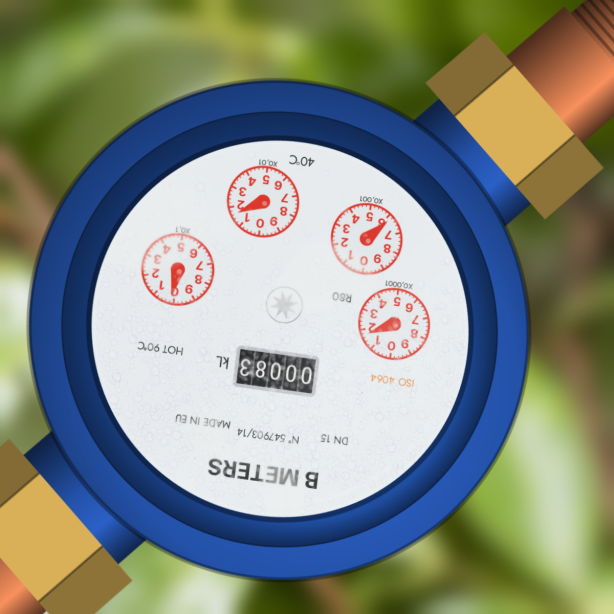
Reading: 83.0161,kL
